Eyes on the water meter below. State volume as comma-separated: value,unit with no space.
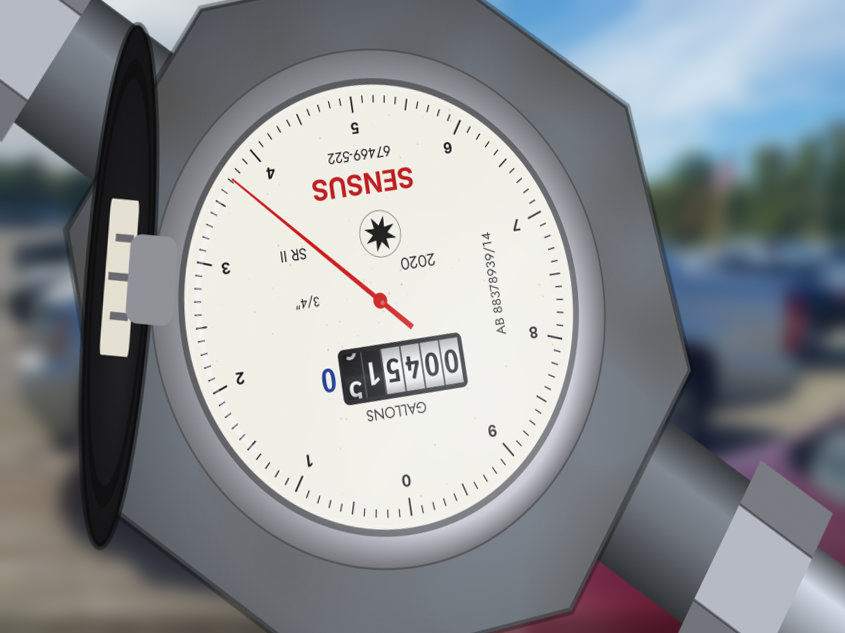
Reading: 45153.7,gal
